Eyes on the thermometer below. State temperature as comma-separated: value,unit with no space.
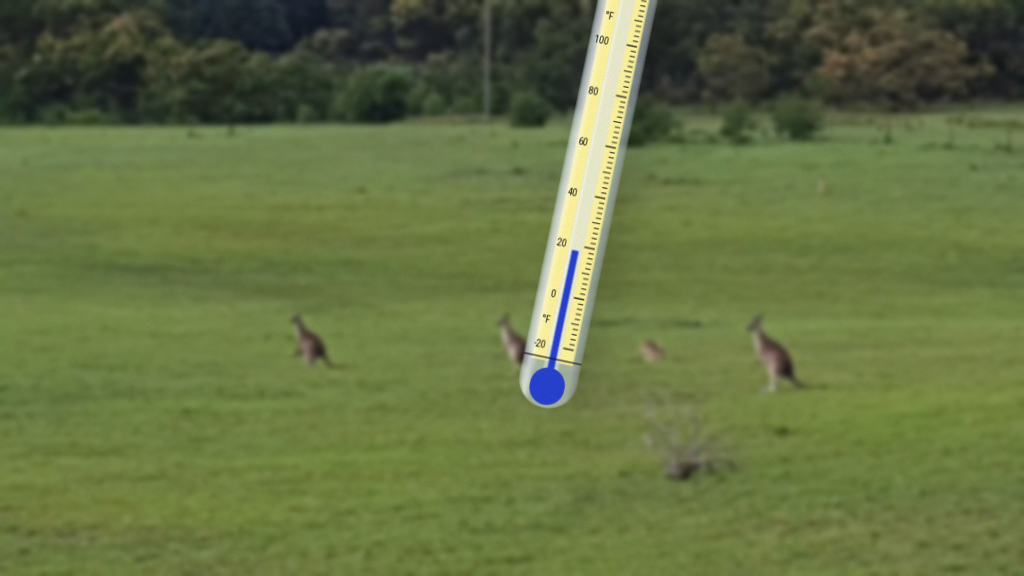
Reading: 18,°F
